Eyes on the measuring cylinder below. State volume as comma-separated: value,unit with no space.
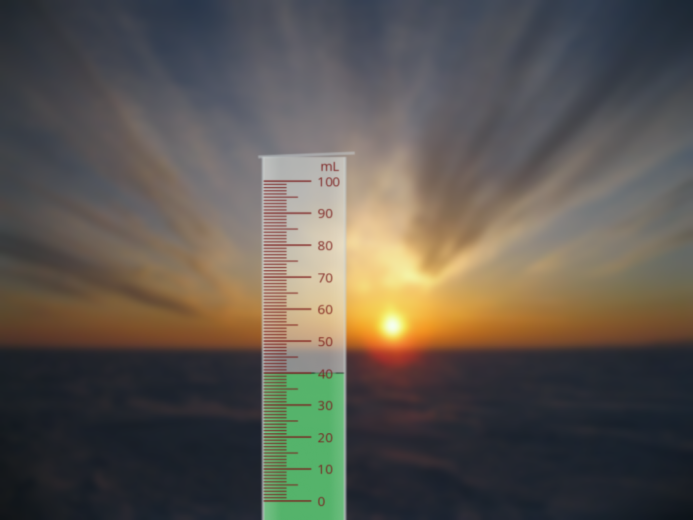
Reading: 40,mL
